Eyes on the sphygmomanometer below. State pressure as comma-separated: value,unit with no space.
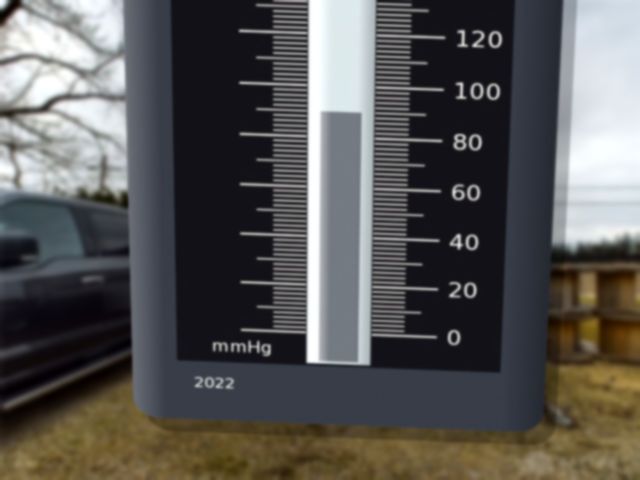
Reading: 90,mmHg
